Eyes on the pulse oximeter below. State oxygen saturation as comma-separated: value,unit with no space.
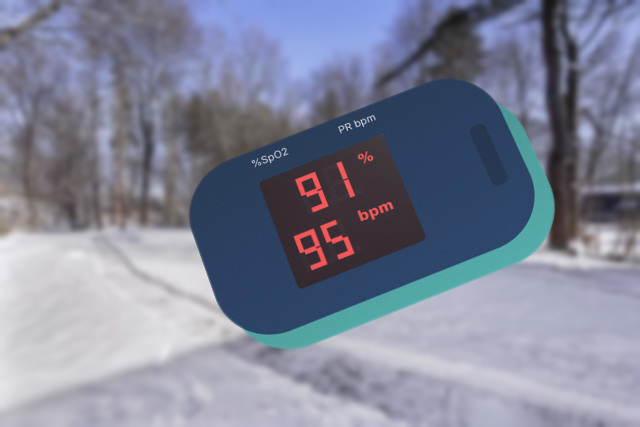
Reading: 91,%
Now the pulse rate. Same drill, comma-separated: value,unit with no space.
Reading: 95,bpm
